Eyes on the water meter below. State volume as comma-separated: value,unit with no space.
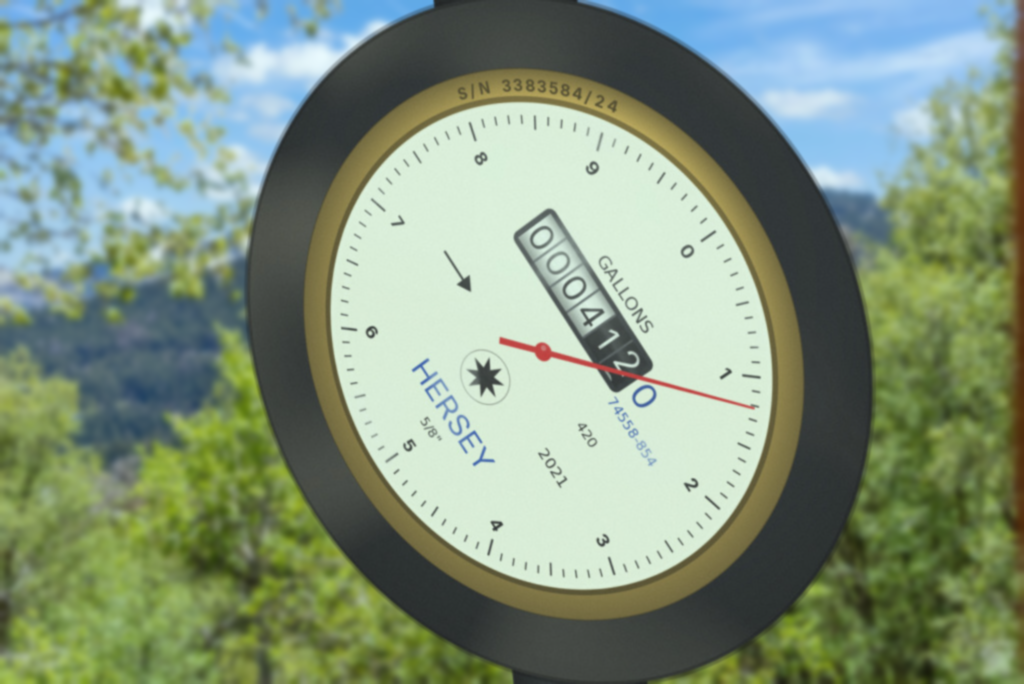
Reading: 4121.2,gal
